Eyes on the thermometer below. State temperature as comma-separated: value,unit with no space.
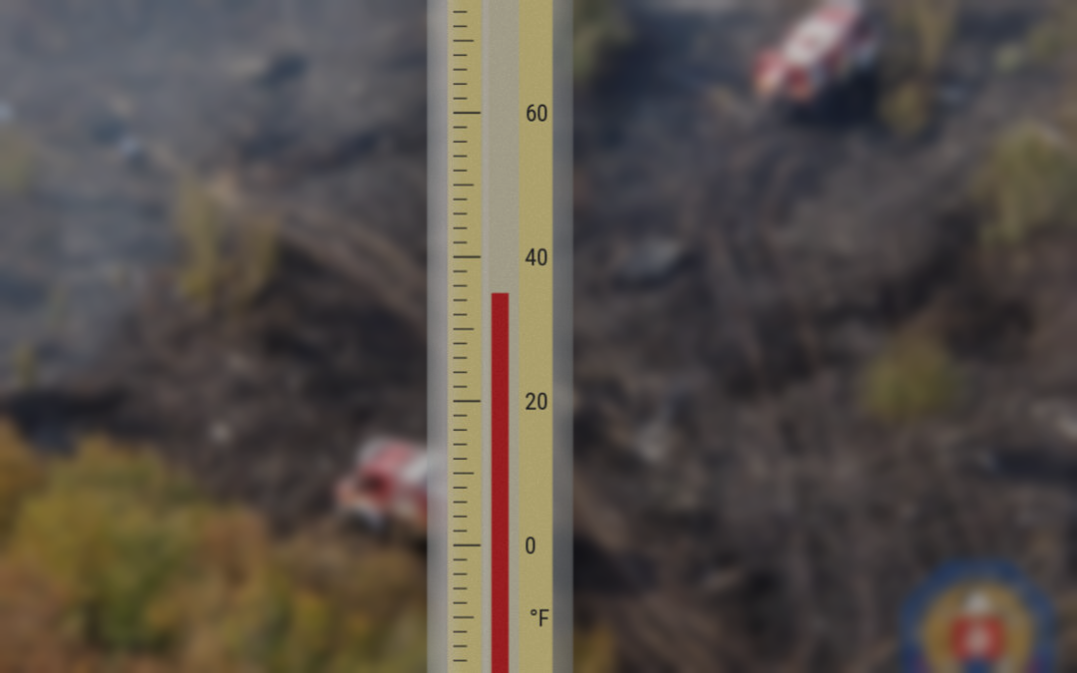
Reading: 35,°F
